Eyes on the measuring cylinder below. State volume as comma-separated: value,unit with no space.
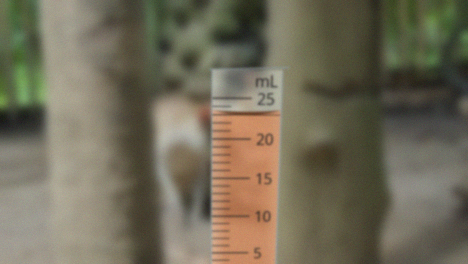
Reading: 23,mL
